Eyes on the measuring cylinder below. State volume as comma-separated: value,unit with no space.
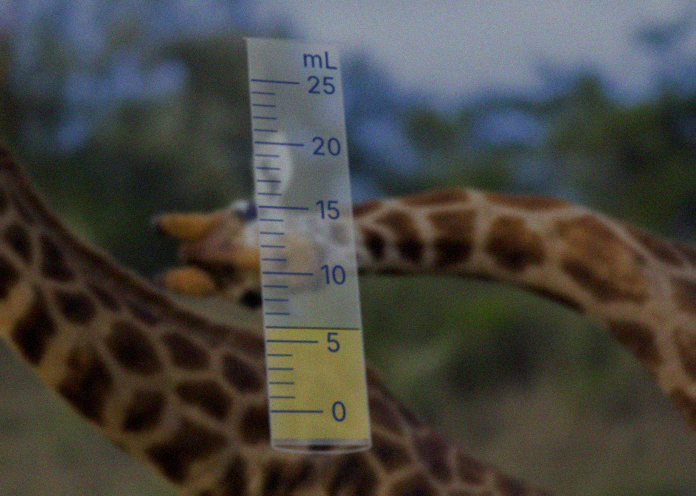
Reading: 6,mL
